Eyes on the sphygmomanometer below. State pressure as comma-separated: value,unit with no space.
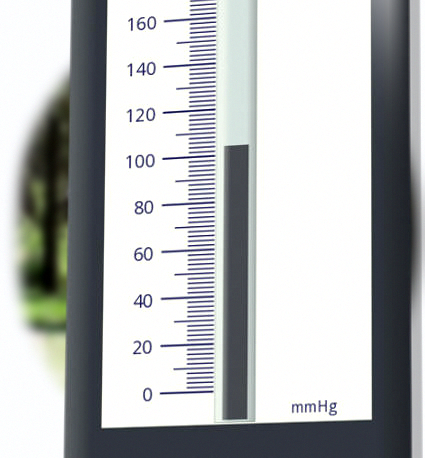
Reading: 104,mmHg
